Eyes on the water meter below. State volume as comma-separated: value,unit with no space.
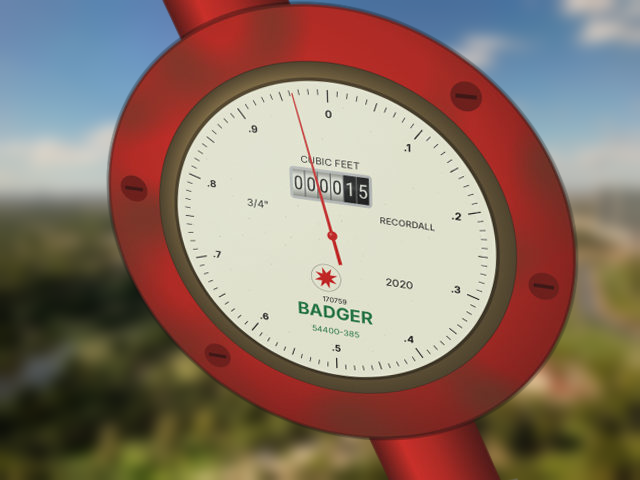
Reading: 14.96,ft³
